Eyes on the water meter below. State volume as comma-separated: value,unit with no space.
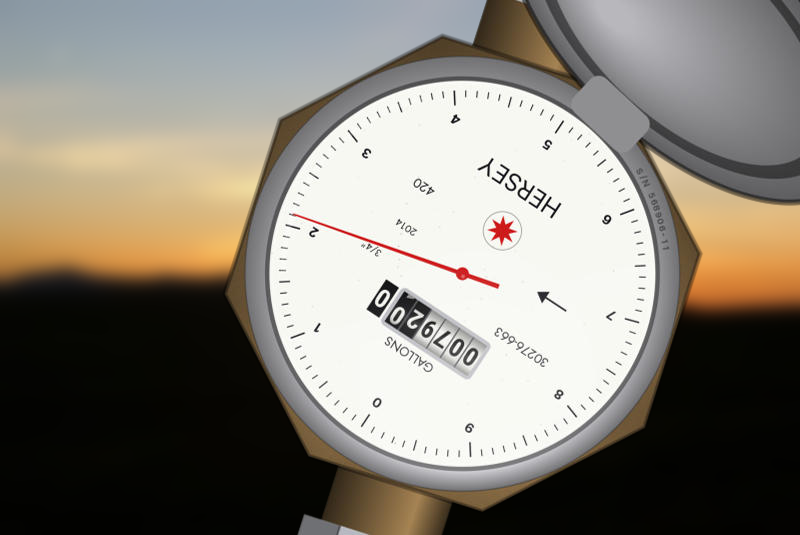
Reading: 79202.1,gal
